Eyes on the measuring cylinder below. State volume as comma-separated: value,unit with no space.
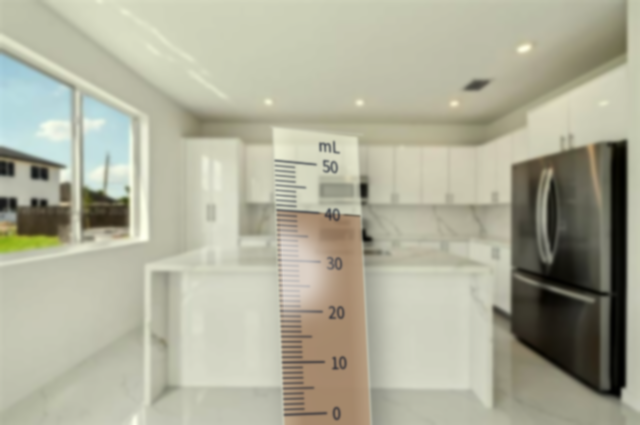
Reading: 40,mL
